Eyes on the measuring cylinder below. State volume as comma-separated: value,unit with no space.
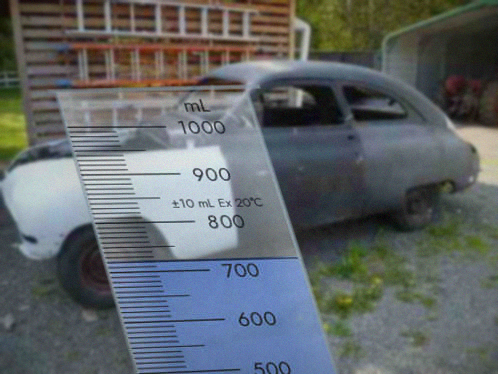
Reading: 720,mL
